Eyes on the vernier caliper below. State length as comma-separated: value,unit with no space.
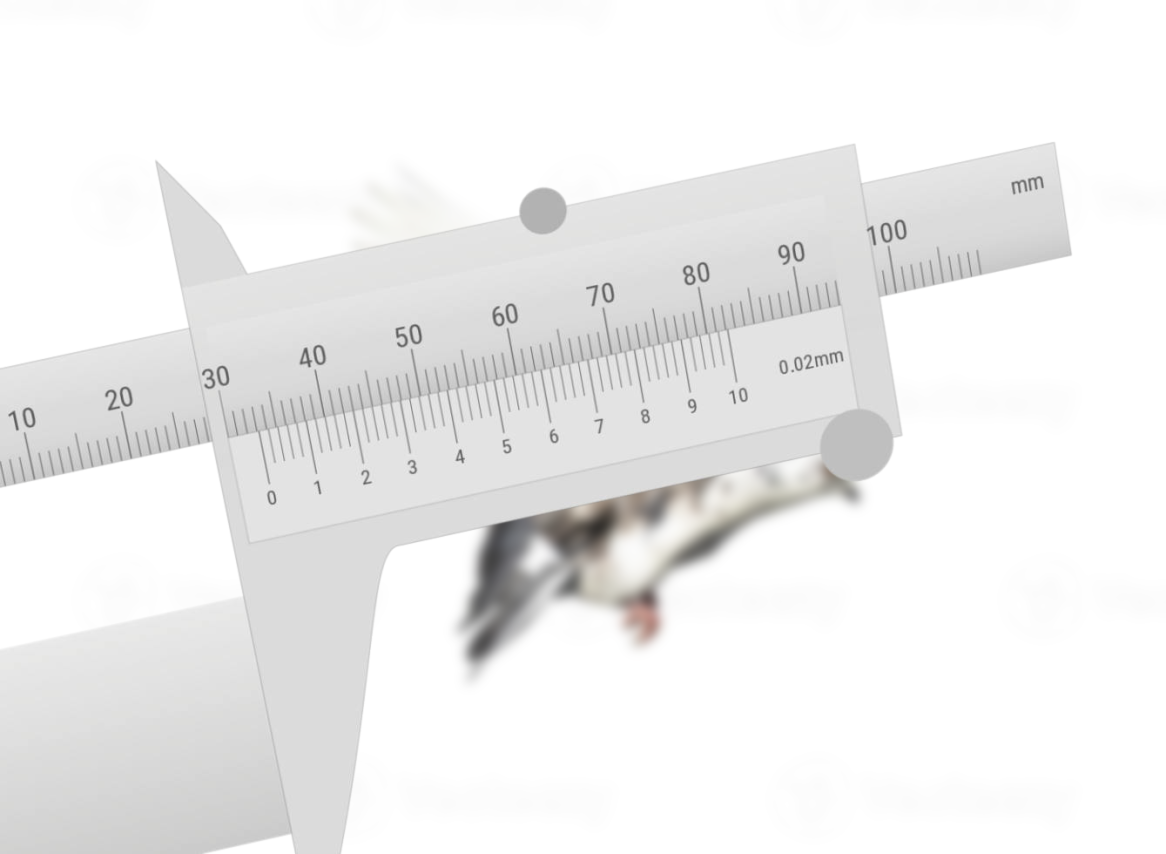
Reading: 33.2,mm
